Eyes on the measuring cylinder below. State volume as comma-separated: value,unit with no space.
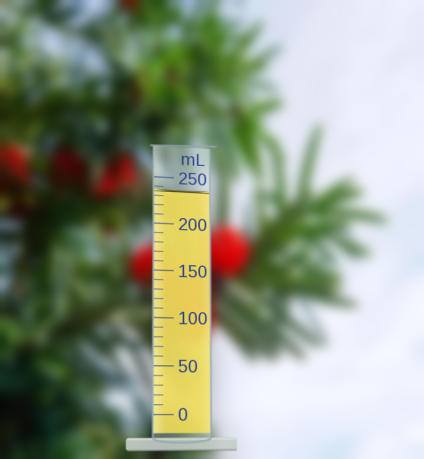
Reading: 235,mL
